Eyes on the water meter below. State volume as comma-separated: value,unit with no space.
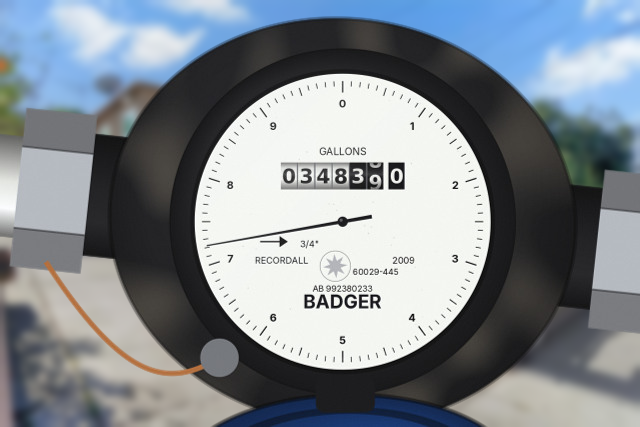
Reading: 348387.2,gal
